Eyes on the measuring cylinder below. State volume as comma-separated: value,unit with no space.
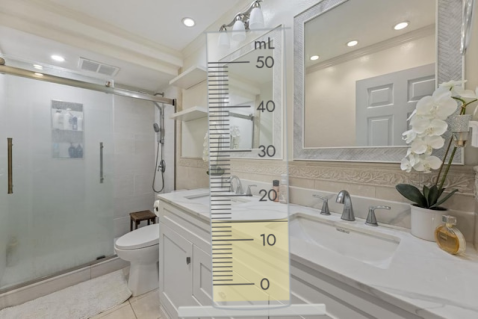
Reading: 14,mL
